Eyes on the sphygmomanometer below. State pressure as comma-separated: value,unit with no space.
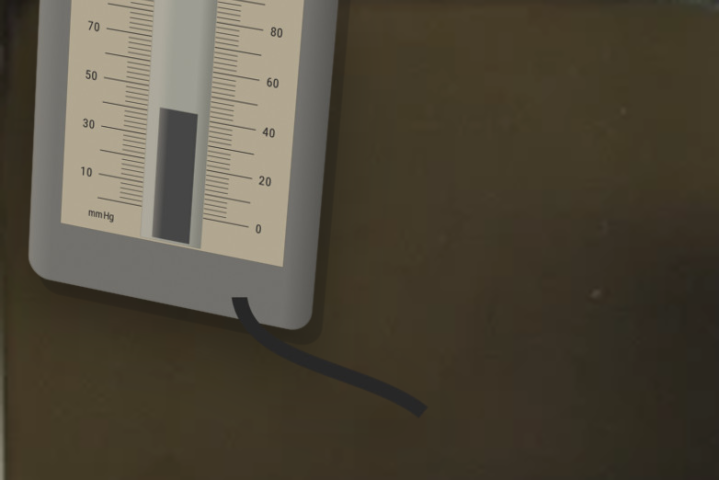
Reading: 42,mmHg
